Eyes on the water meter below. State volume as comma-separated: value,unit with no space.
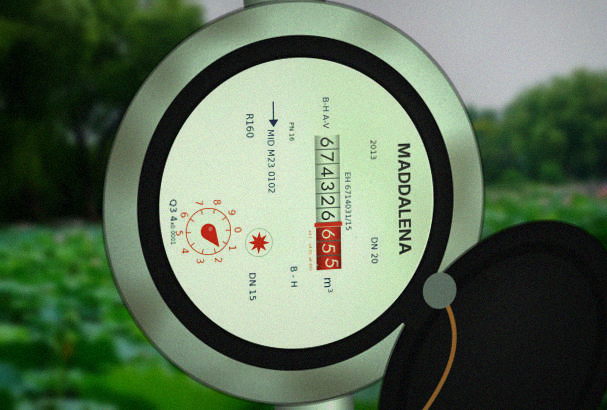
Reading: 674326.6551,m³
